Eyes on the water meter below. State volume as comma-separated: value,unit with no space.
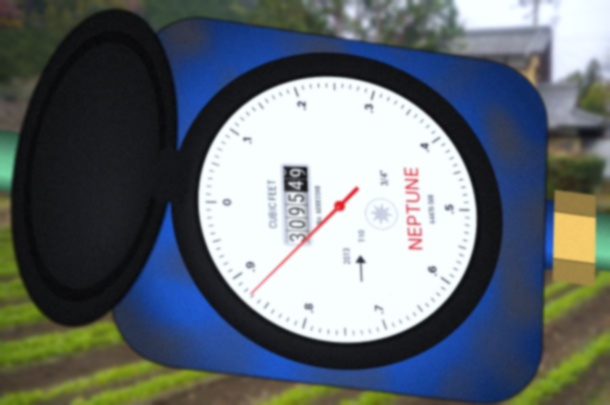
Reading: 309548.87,ft³
